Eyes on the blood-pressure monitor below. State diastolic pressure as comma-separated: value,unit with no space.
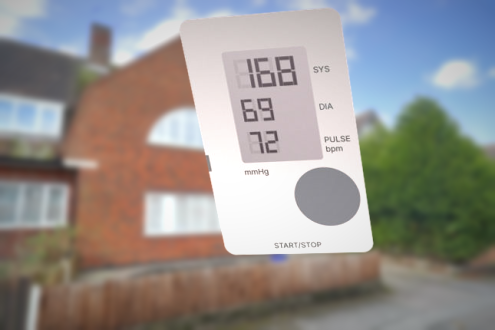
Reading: 69,mmHg
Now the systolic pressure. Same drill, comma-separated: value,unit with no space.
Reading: 168,mmHg
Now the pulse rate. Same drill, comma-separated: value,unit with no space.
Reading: 72,bpm
